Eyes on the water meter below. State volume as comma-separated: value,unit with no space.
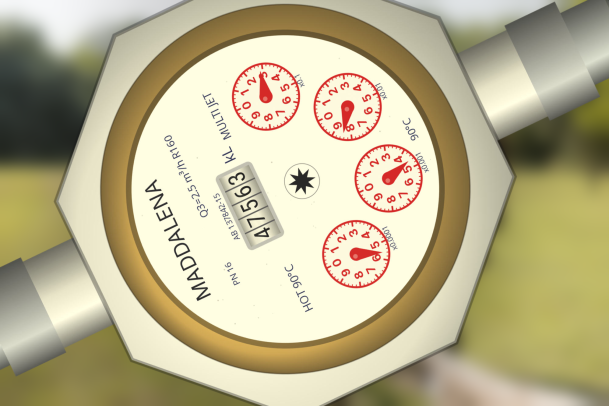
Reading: 47563.2845,kL
